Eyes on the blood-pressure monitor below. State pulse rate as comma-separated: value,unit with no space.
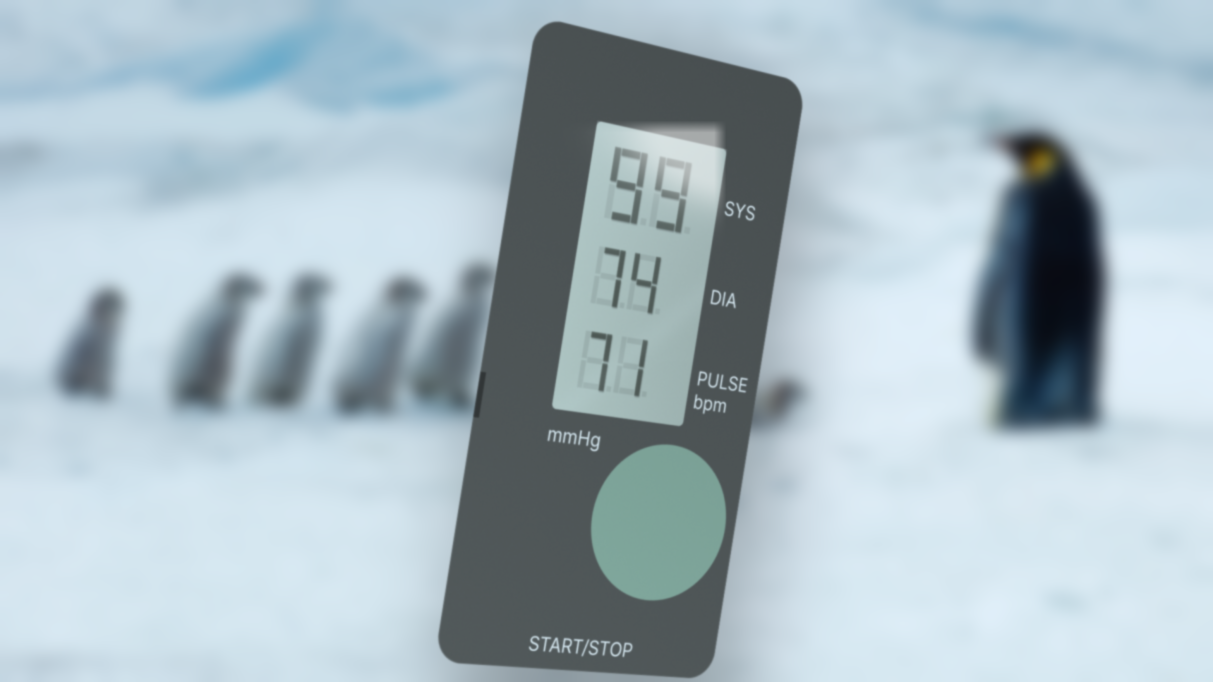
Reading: 71,bpm
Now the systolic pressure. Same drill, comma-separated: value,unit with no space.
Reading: 99,mmHg
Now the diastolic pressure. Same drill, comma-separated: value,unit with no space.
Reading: 74,mmHg
